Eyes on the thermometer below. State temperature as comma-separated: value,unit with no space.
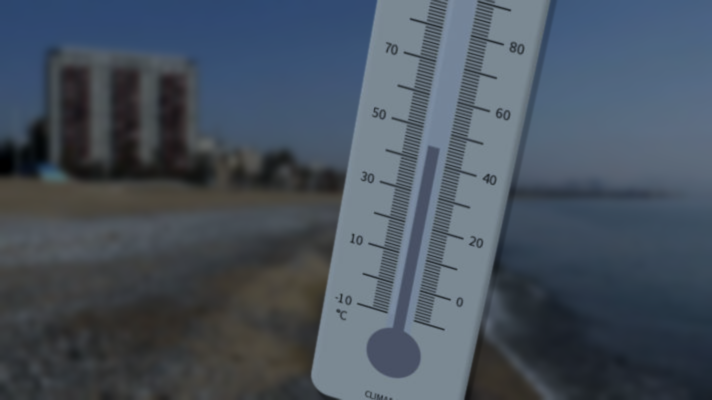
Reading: 45,°C
